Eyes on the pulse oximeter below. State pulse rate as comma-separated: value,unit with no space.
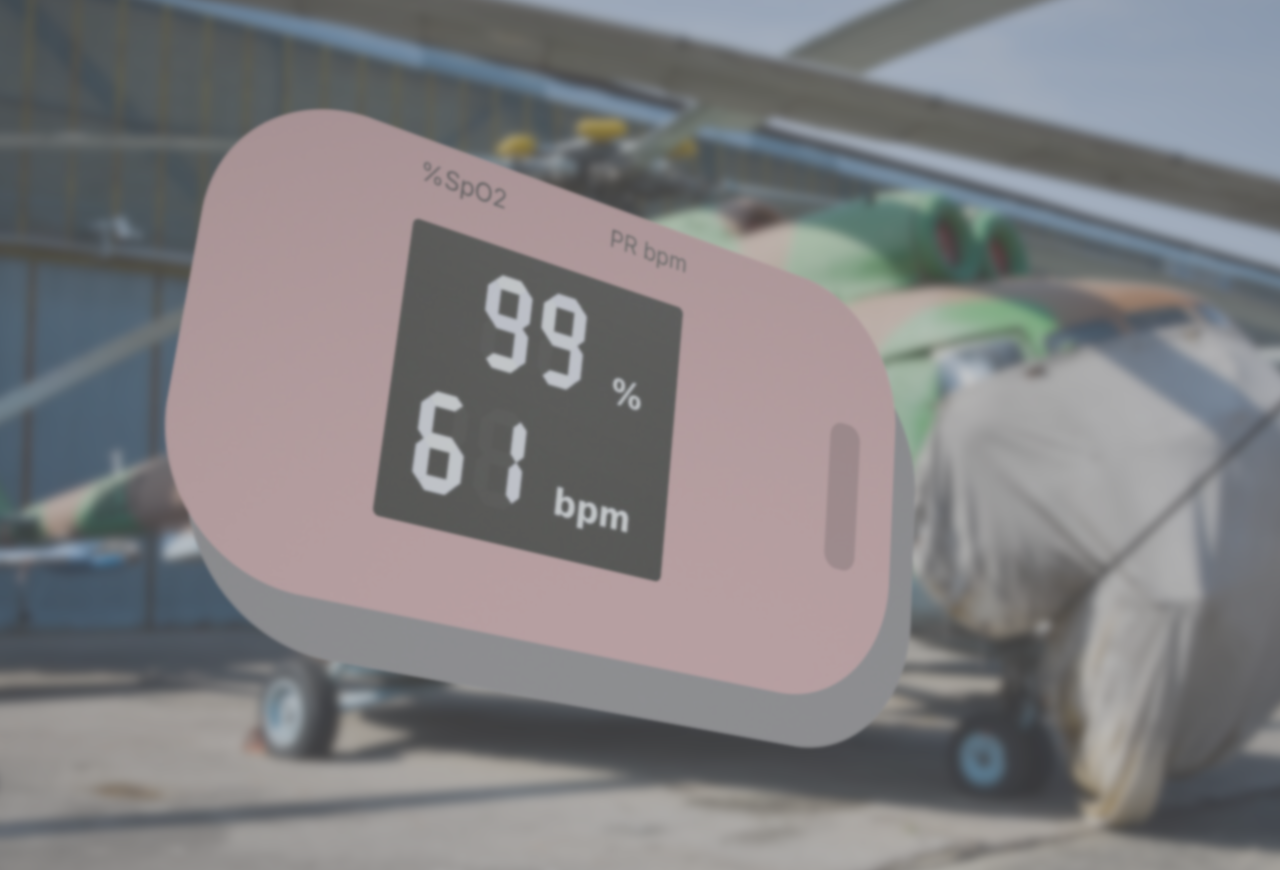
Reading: 61,bpm
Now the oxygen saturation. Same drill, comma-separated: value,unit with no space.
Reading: 99,%
